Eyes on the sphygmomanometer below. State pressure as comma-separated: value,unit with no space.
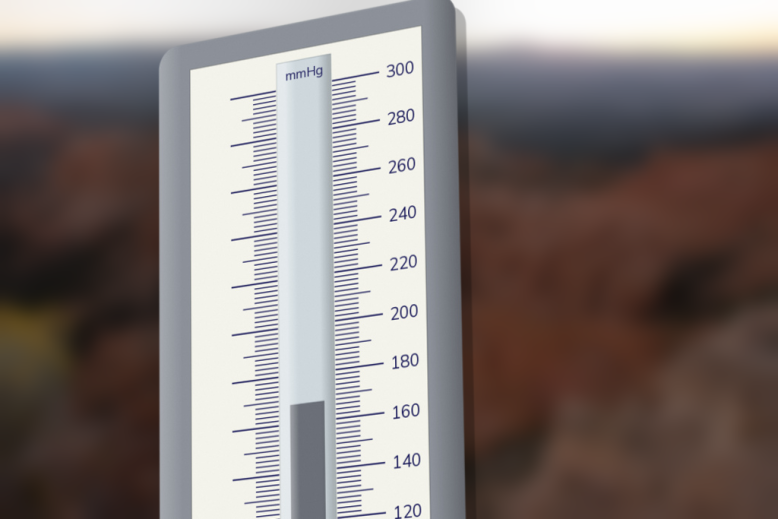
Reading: 168,mmHg
